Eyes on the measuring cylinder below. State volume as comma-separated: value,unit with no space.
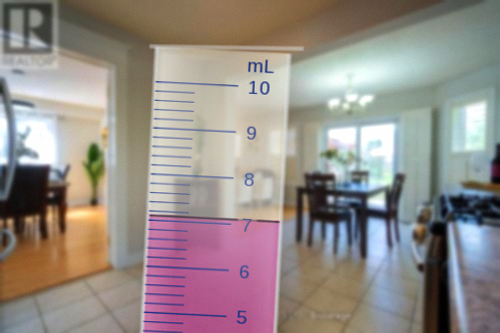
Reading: 7.1,mL
